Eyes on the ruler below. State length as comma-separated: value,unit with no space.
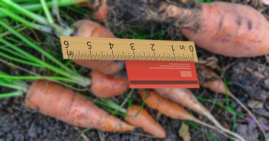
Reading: 3.5,in
